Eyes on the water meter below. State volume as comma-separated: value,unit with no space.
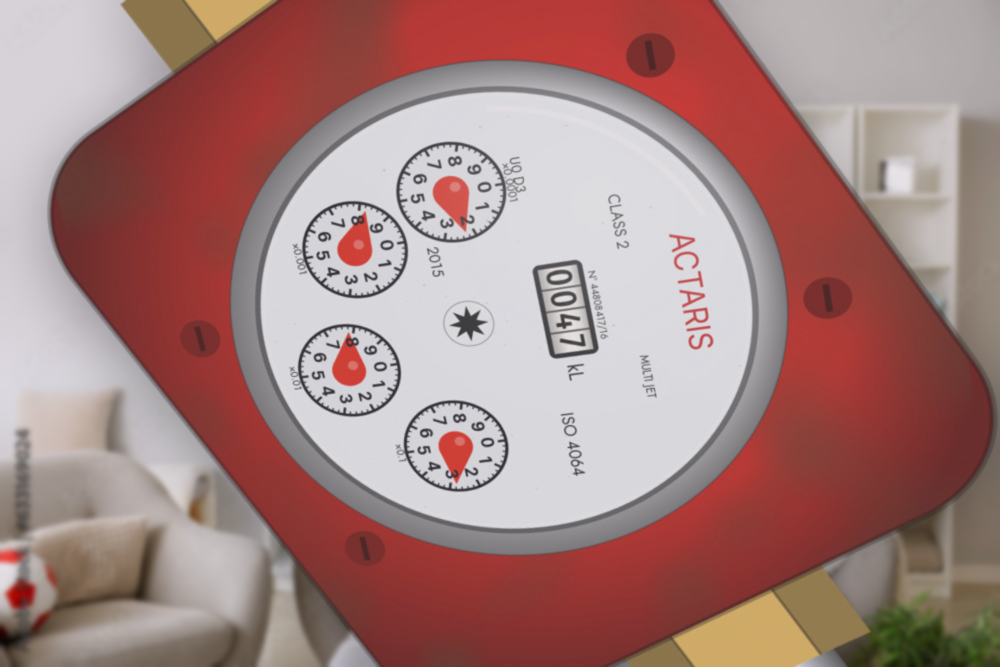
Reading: 47.2782,kL
